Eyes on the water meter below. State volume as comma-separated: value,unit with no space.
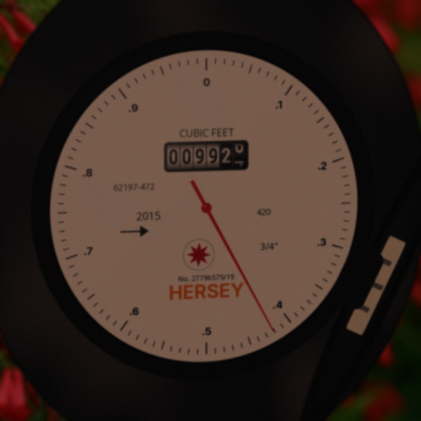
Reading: 9926.42,ft³
